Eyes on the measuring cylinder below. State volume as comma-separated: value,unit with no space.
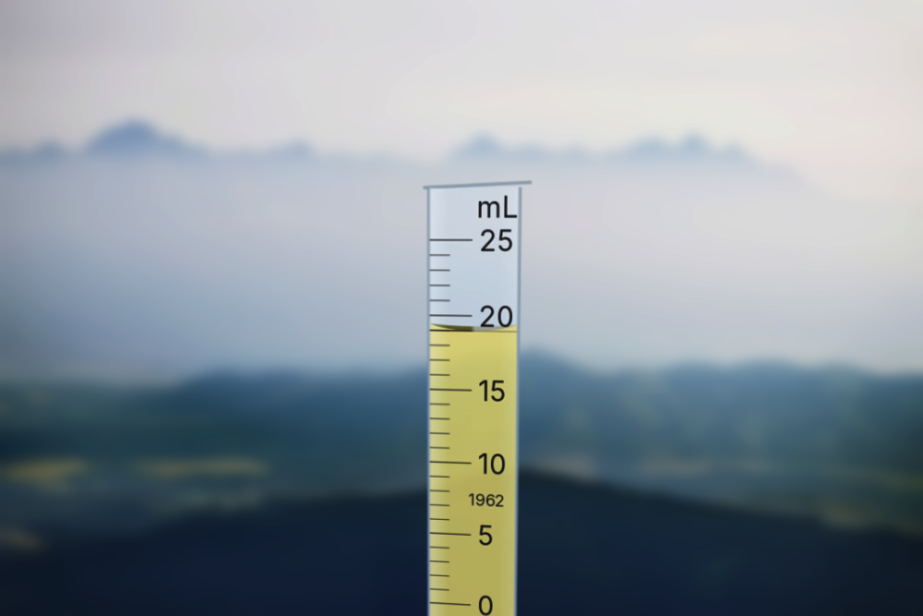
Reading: 19,mL
